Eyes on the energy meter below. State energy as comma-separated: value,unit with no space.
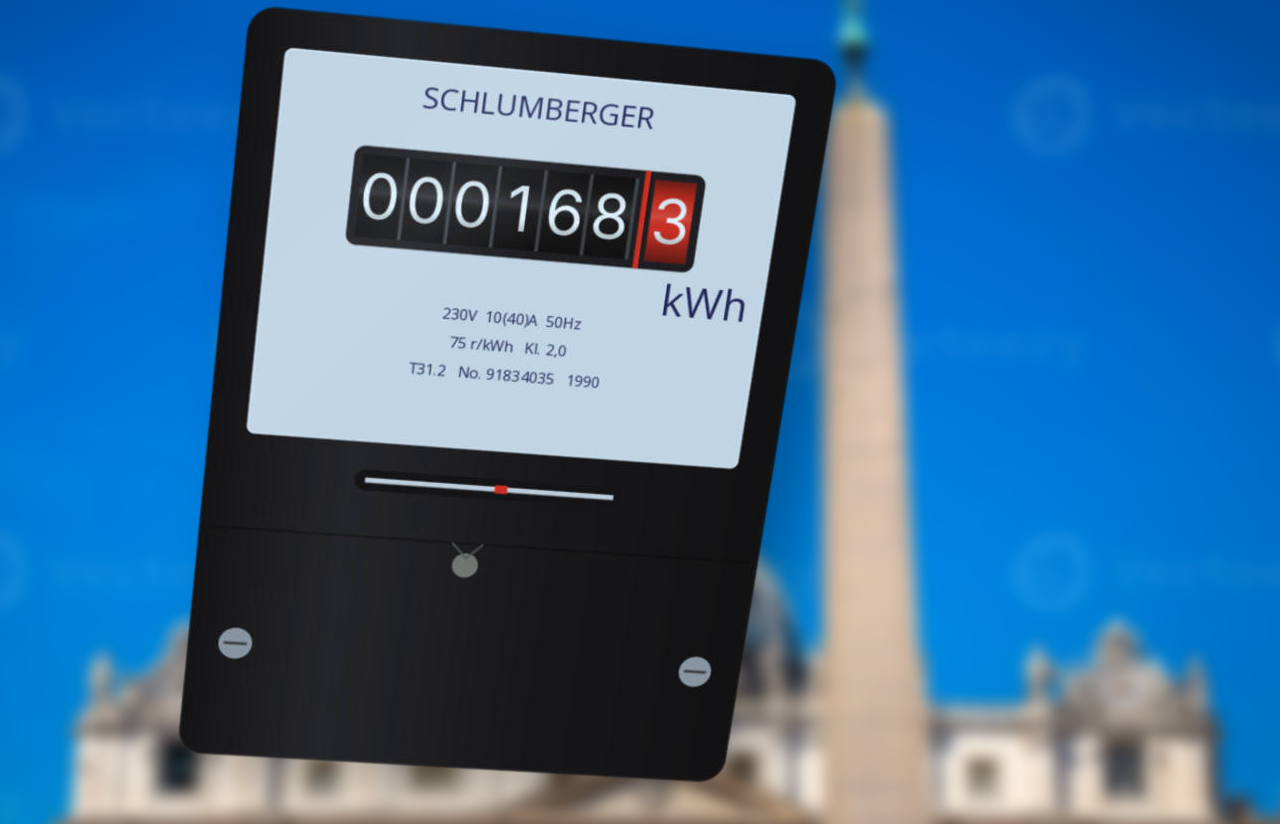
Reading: 168.3,kWh
